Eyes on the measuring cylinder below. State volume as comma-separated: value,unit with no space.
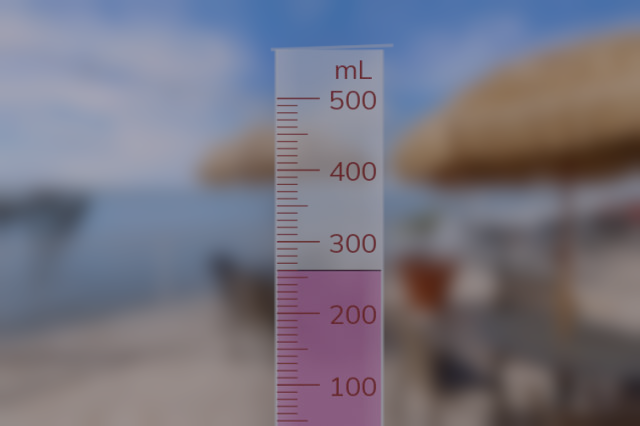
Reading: 260,mL
